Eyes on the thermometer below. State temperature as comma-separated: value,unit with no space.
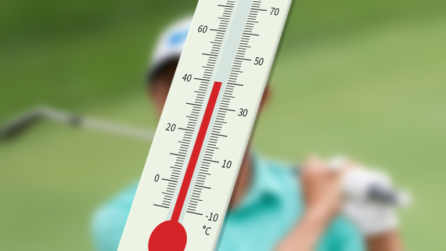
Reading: 40,°C
